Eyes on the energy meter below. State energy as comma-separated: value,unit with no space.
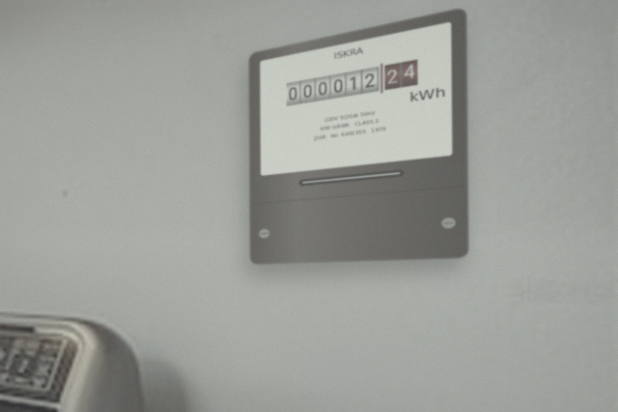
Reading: 12.24,kWh
